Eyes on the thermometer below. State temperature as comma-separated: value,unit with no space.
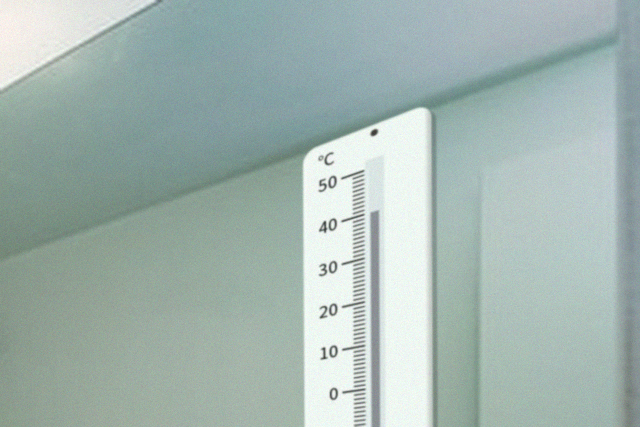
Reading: 40,°C
